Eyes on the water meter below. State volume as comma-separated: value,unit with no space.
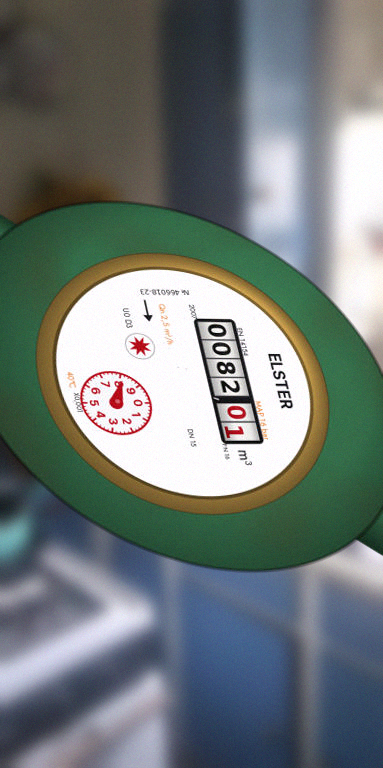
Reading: 82.008,m³
